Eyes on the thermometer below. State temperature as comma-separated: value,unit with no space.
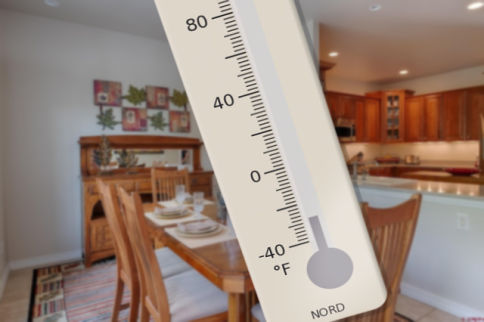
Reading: -28,°F
